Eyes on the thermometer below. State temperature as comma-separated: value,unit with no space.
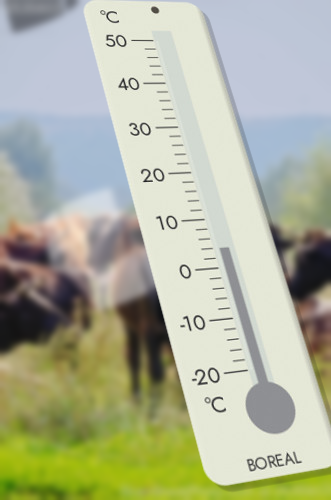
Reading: 4,°C
